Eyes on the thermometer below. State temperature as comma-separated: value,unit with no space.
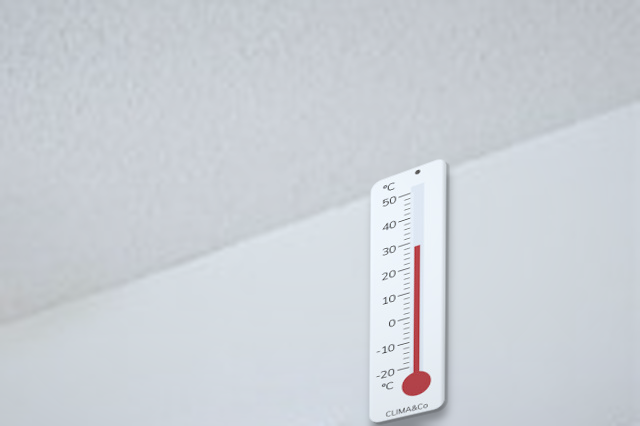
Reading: 28,°C
